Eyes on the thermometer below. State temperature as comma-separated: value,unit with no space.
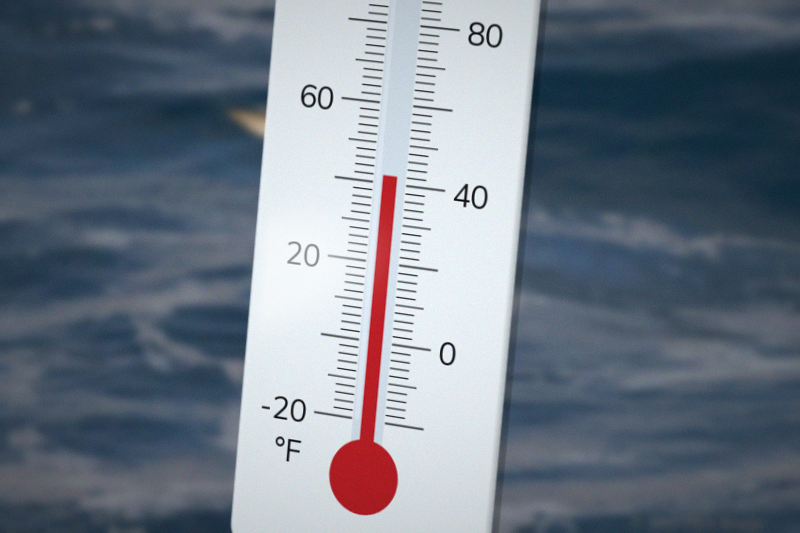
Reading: 42,°F
